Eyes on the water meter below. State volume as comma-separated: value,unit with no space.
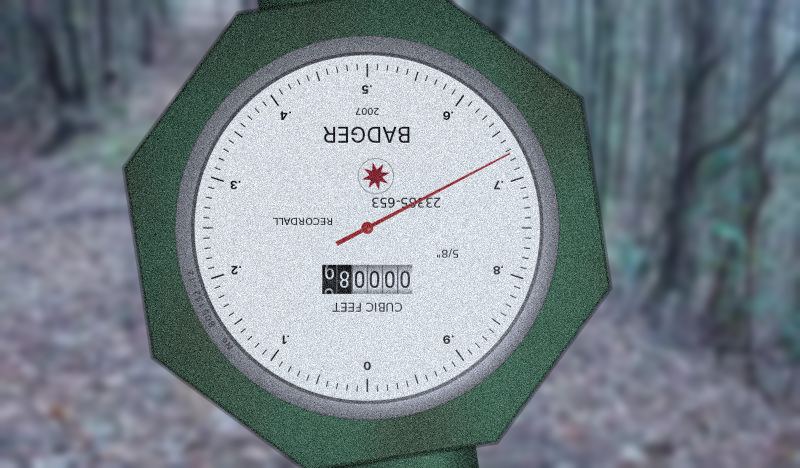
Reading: 88.67,ft³
